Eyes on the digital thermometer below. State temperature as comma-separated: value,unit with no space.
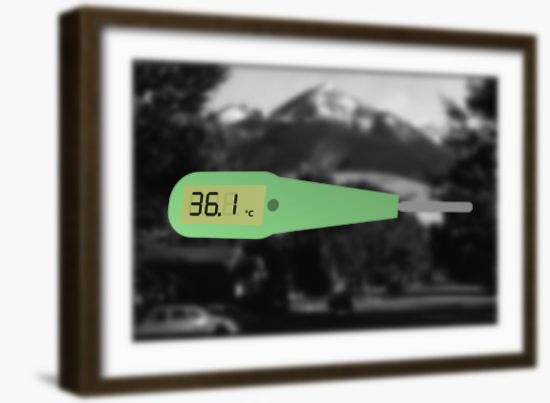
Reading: 36.1,°C
